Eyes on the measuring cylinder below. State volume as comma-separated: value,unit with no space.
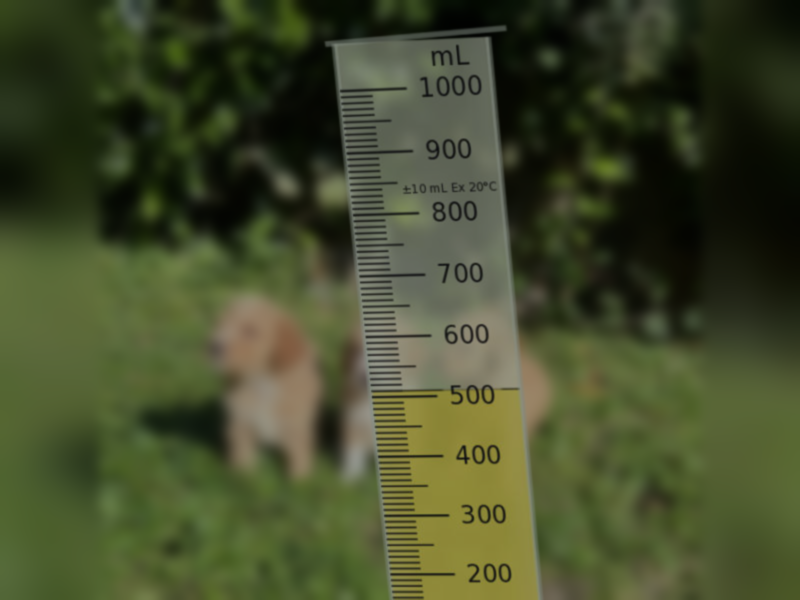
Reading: 510,mL
